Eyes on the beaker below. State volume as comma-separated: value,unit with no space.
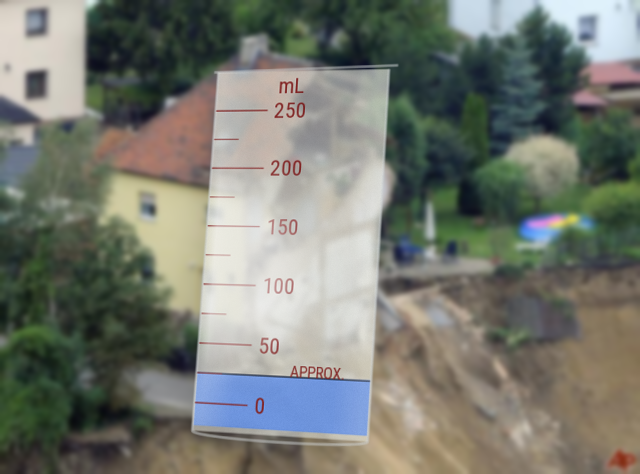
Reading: 25,mL
